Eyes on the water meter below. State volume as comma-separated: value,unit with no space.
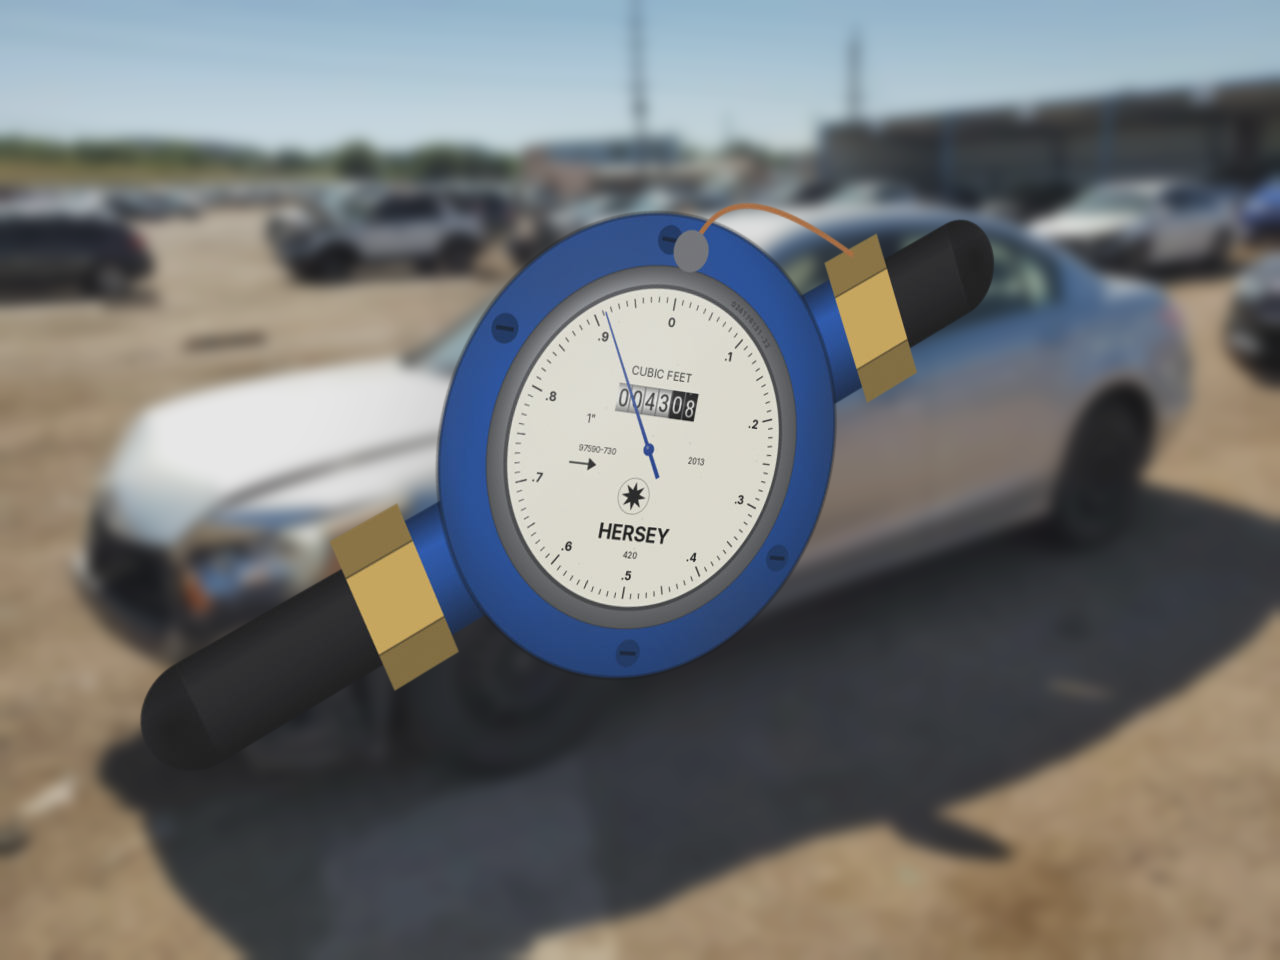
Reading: 4307.91,ft³
